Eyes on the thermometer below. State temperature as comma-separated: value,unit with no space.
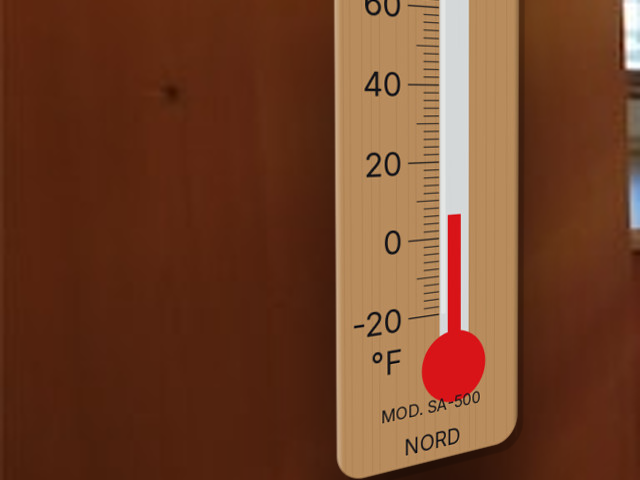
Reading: 6,°F
